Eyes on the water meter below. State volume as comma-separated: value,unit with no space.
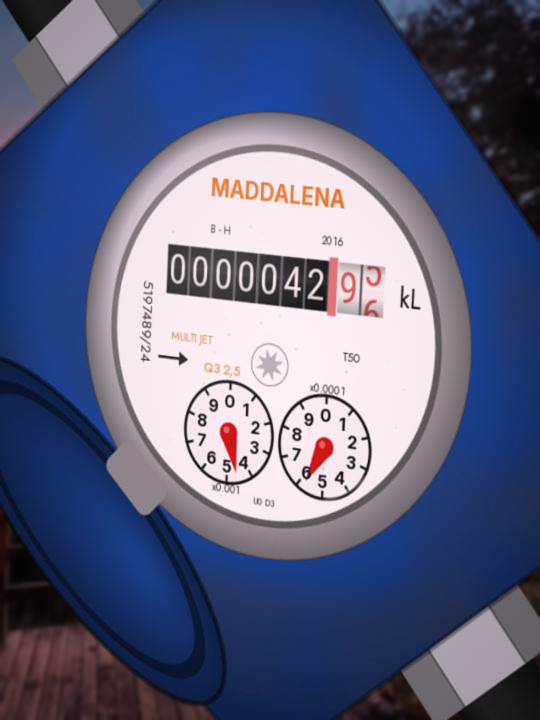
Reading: 42.9545,kL
